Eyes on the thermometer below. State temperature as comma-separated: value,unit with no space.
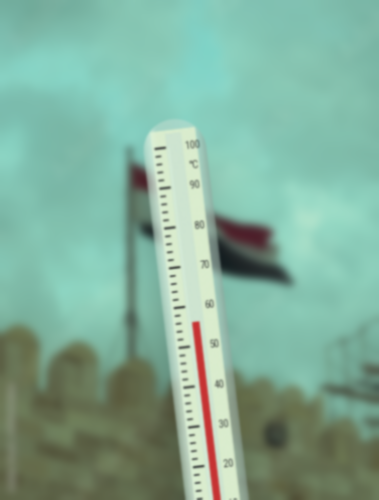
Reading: 56,°C
